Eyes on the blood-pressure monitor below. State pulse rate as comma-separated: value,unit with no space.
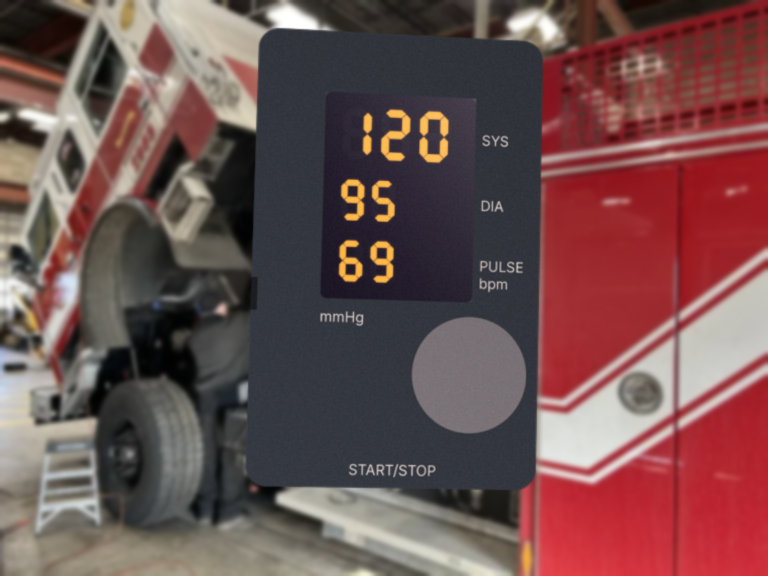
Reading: 69,bpm
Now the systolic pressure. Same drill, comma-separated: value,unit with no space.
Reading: 120,mmHg
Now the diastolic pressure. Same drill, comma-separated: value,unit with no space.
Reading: 95,mmHg
